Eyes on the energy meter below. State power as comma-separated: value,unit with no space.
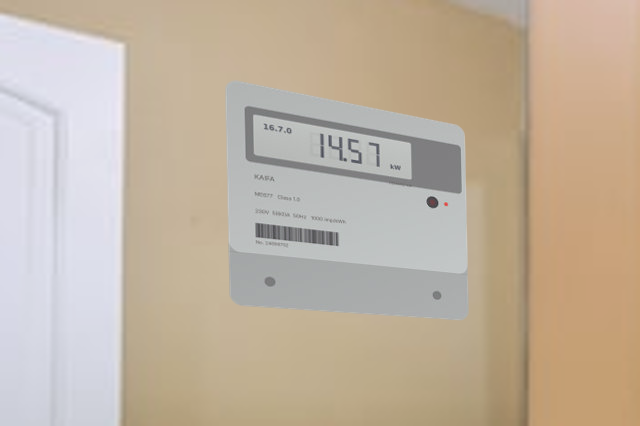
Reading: 14.57,kW
